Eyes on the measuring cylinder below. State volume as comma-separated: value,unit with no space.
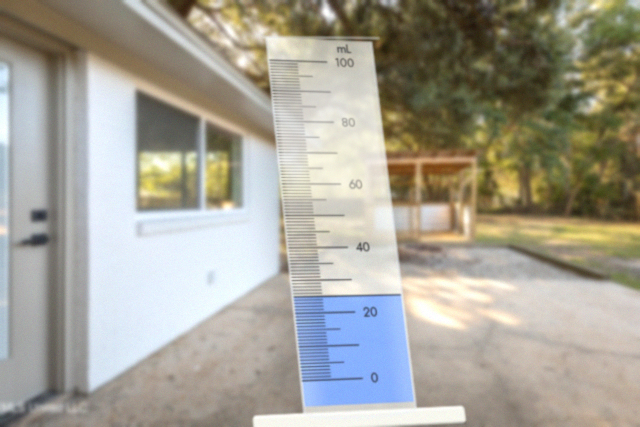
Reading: 25,mL
